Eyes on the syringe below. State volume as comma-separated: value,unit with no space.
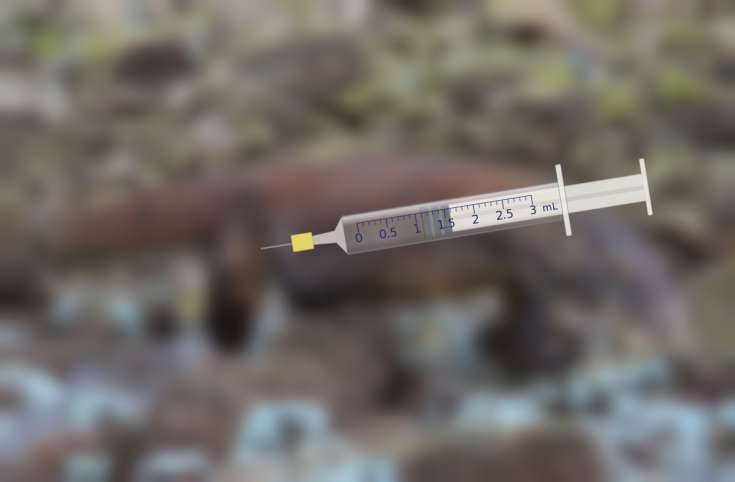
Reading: 1.1,mL
